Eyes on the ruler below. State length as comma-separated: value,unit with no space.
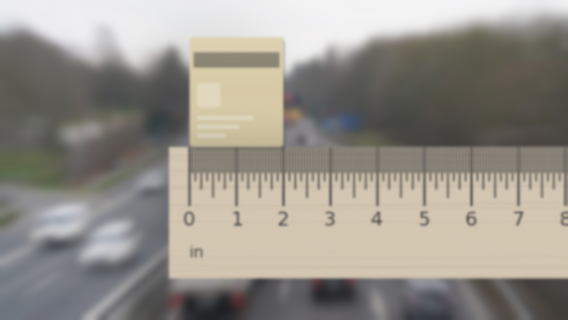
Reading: 2,in
